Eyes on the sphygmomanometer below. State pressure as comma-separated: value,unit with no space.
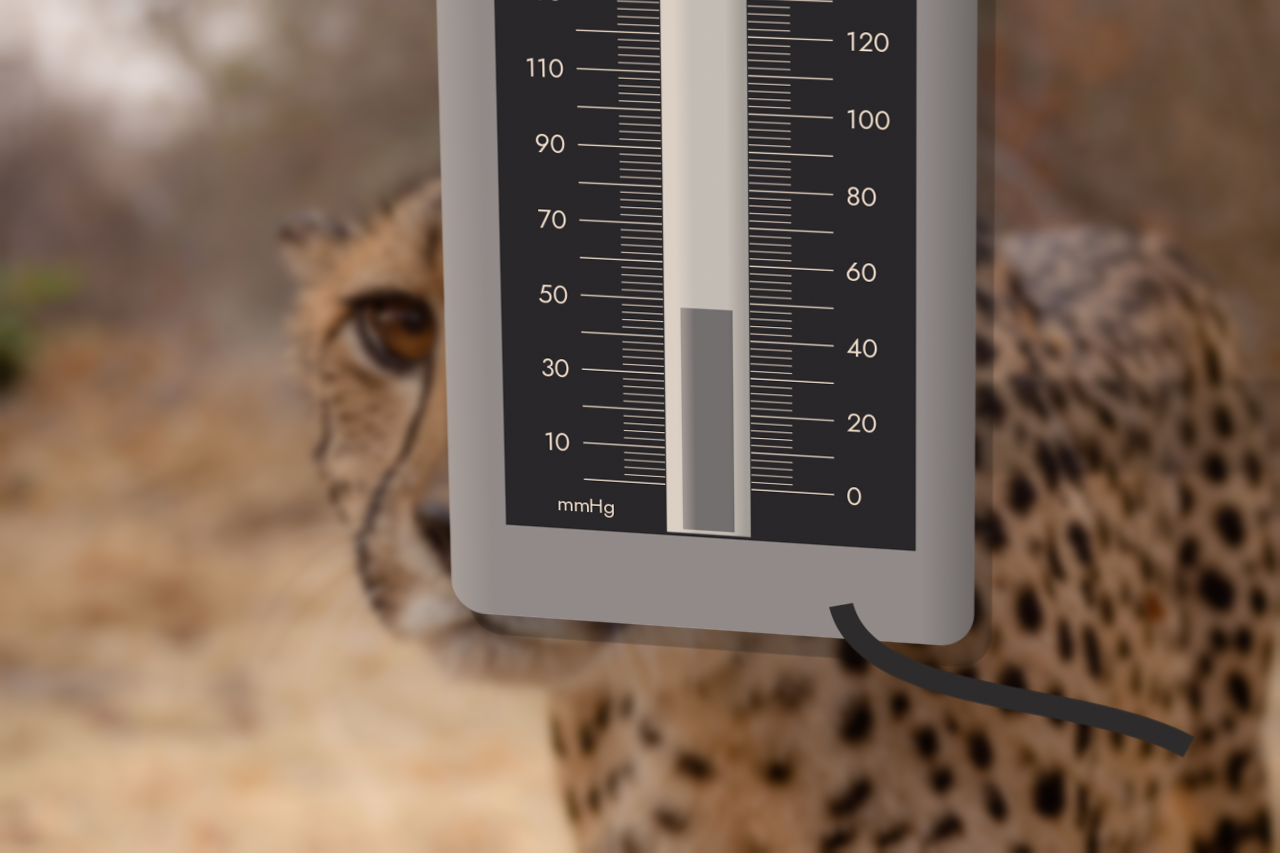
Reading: 48,mmHg
